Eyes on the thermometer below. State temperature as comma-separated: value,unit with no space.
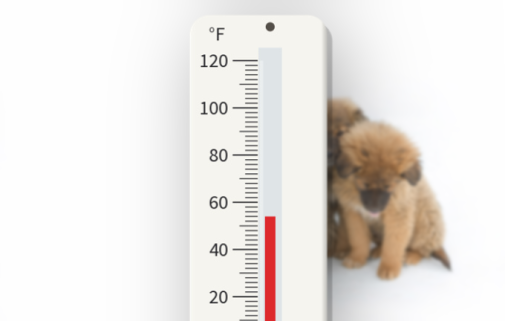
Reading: 54,°F
